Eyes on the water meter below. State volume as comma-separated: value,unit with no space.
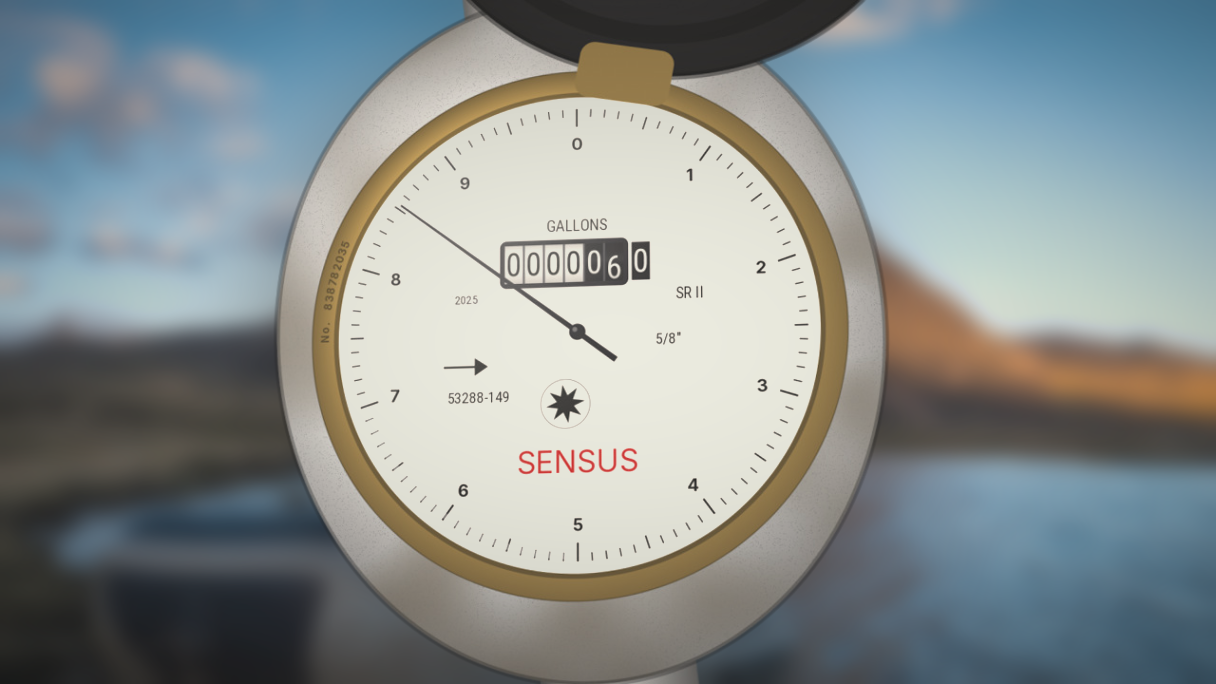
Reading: 58.5,gal
